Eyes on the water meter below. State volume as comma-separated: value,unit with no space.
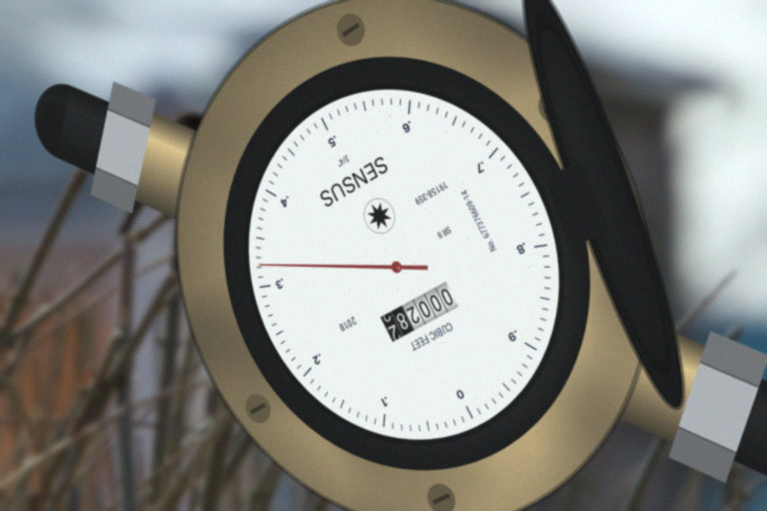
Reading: 282.32,ft³
